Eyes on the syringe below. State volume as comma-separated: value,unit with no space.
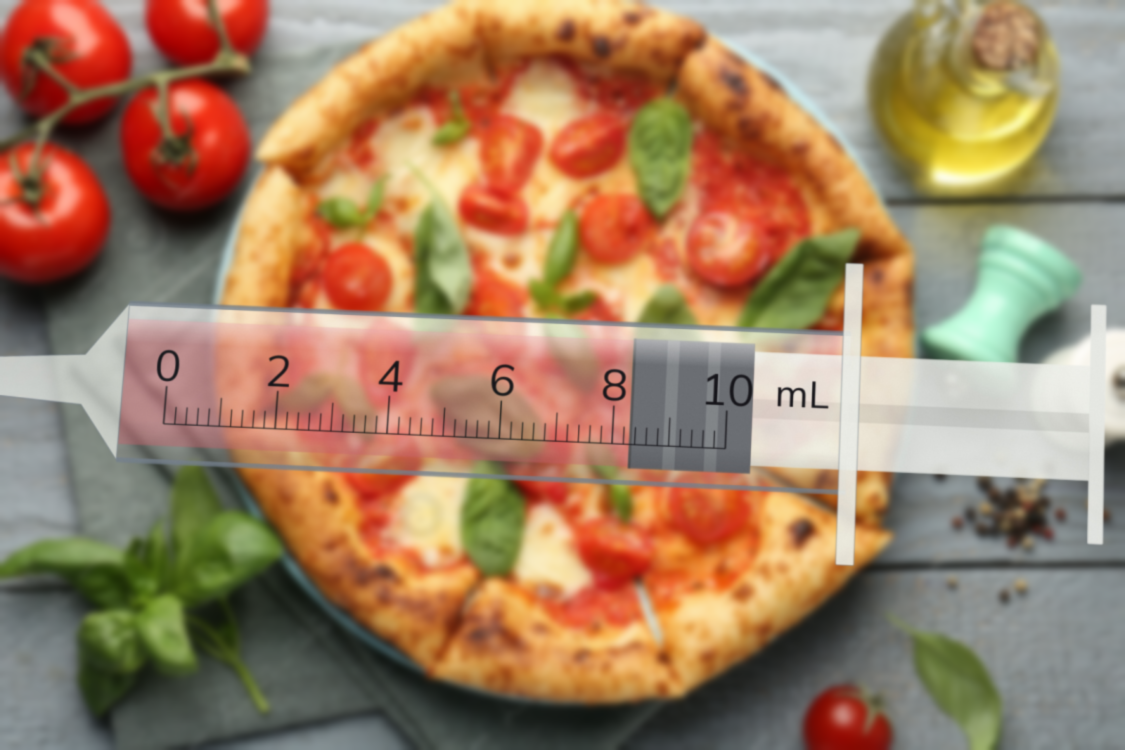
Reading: 8.3,mL
